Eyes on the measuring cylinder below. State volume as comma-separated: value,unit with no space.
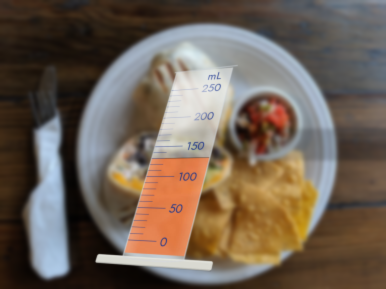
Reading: 130,mL
